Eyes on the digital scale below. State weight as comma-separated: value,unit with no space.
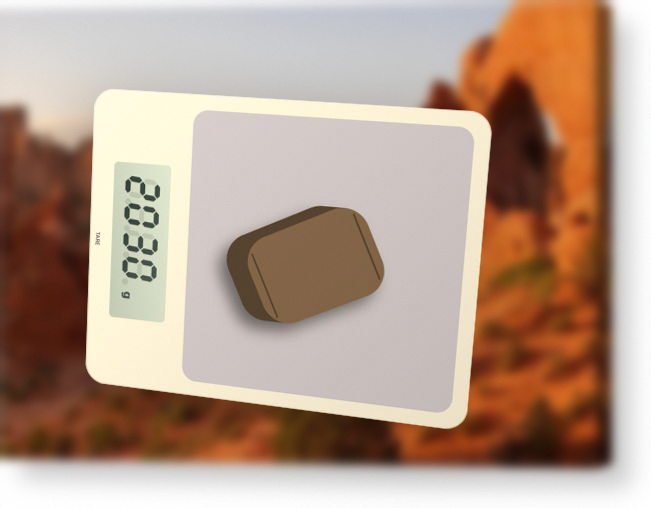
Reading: 2030,g
